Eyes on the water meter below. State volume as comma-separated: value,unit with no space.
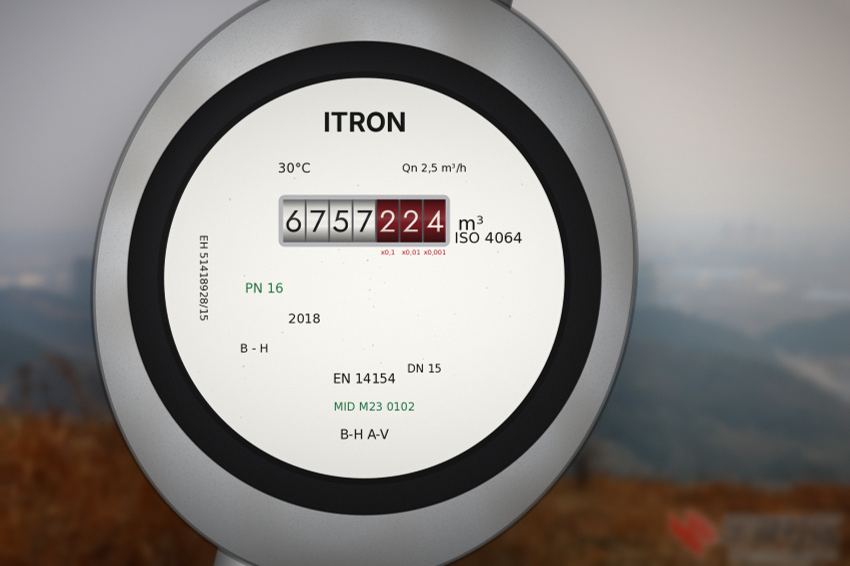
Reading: 6757.224,m³
